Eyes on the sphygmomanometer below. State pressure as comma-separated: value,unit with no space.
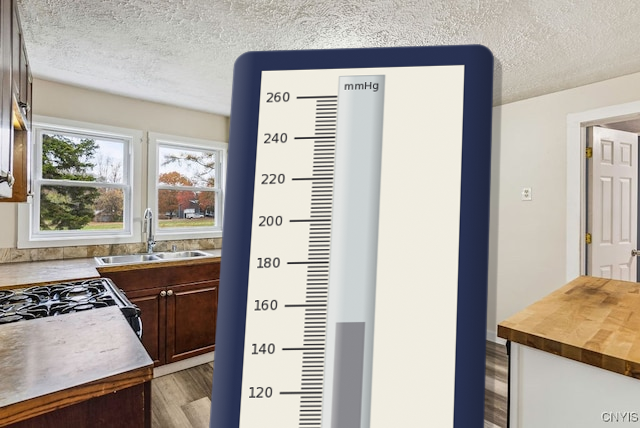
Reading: 152,mmHg
